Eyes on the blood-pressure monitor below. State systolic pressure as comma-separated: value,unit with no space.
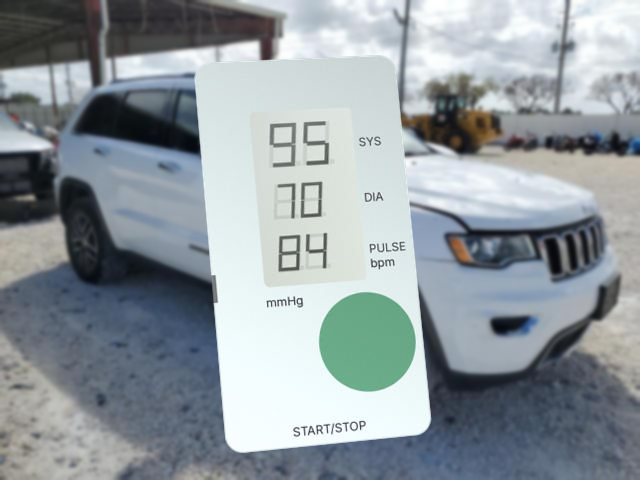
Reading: 95,mmHg
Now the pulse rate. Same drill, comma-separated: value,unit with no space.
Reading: 84,bpm
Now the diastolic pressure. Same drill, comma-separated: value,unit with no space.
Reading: 70,mmHg
